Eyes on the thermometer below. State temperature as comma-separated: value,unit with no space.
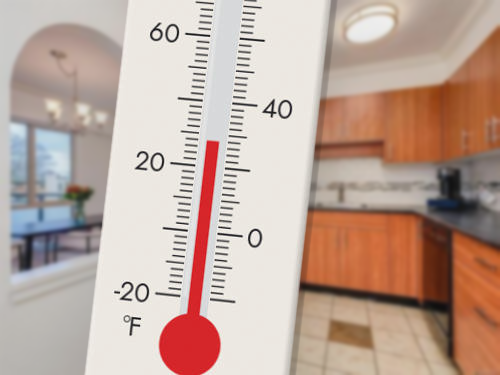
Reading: 28,°F
